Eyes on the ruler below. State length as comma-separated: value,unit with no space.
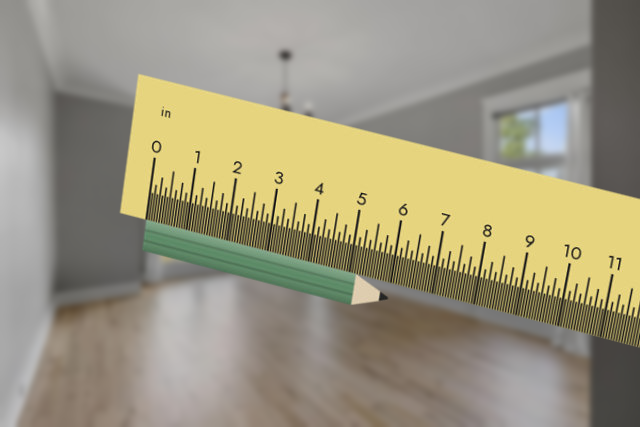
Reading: 6,in
